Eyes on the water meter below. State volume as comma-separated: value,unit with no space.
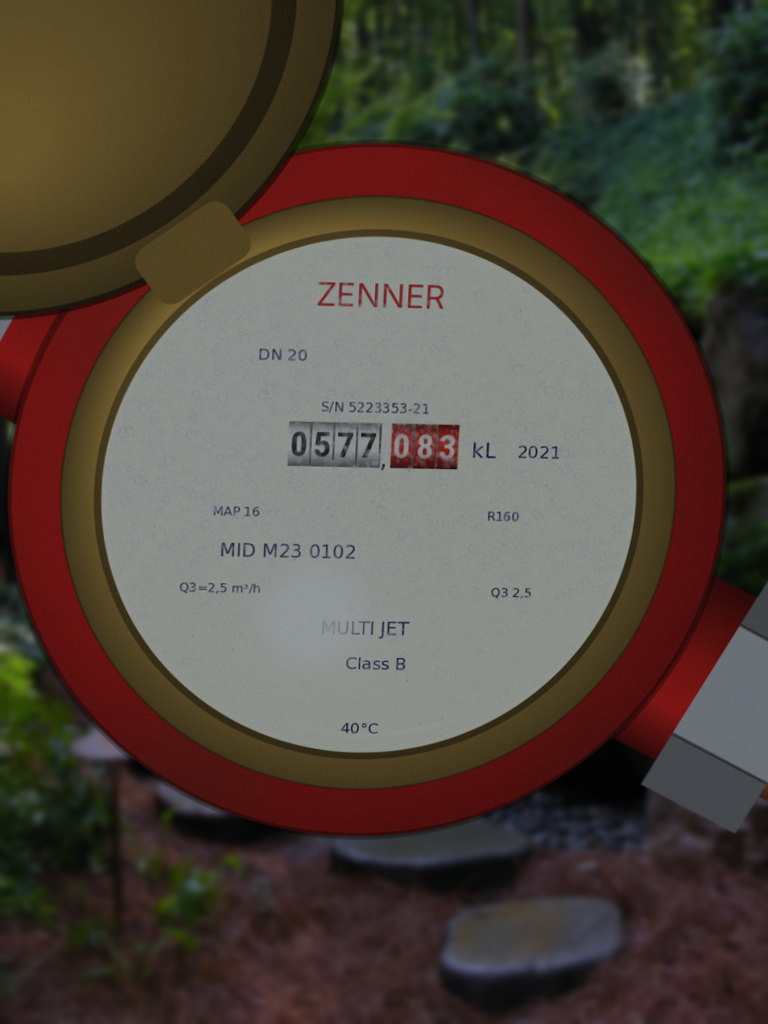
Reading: 577.083,kL
